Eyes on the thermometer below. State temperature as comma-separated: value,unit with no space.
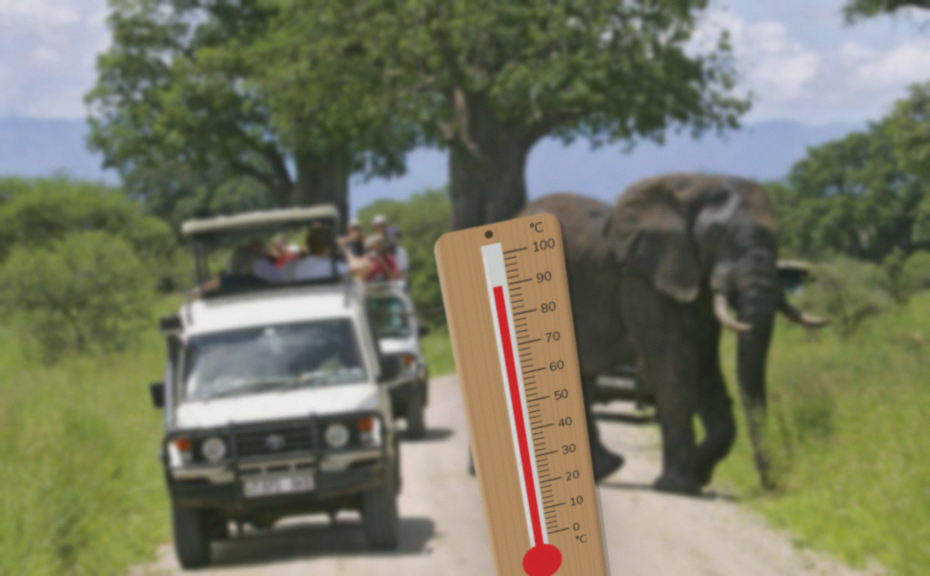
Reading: 90,°C
